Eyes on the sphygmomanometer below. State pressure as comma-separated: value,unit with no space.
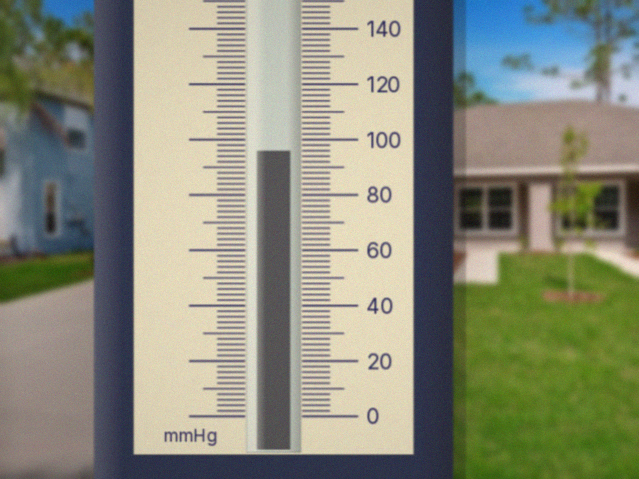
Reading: 96,mmHg
